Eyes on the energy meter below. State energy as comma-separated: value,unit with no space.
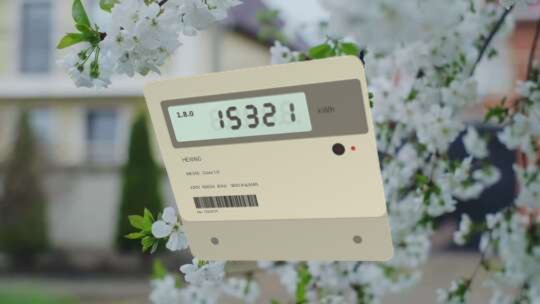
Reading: 15321,kWh
